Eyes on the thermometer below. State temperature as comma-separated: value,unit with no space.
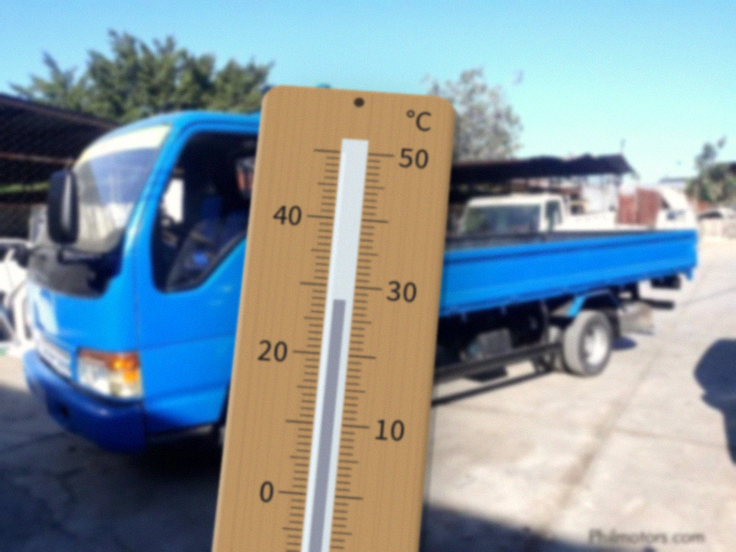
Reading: 28,°C
